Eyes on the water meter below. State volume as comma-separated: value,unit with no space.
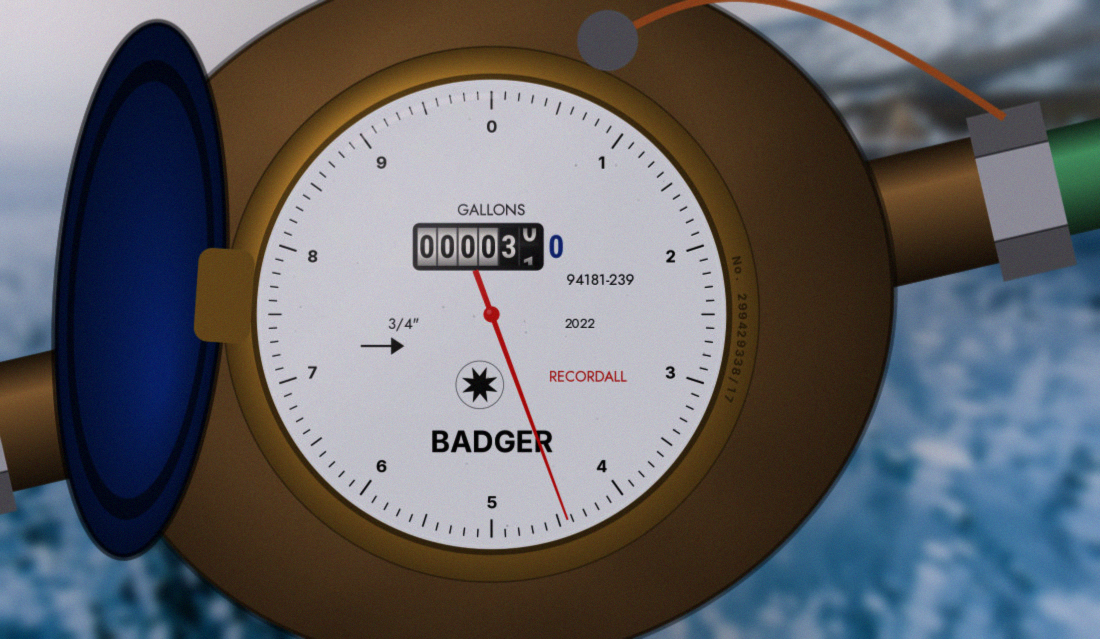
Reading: 304.4,gal
